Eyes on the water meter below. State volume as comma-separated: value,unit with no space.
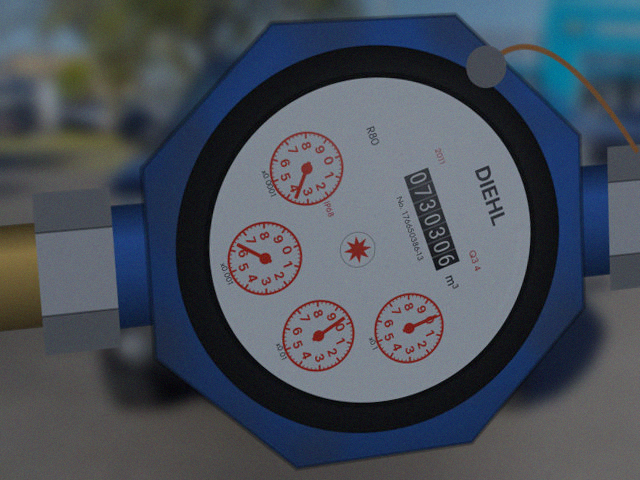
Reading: 730305.9963,m³
